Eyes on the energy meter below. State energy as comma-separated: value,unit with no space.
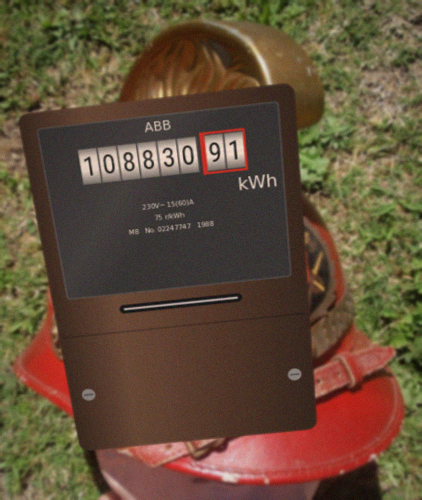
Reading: 108830.91,kWh
